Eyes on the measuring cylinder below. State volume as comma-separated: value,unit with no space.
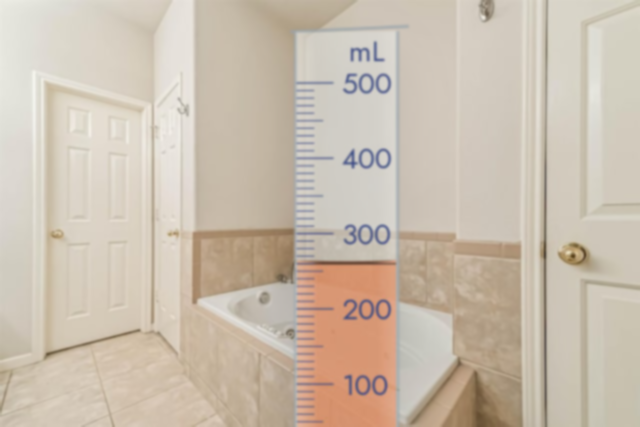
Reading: 260,mL
